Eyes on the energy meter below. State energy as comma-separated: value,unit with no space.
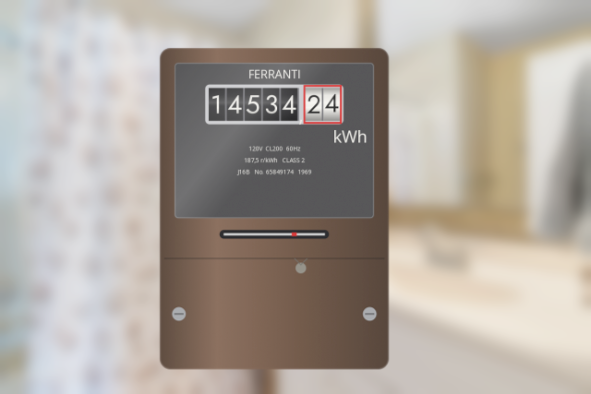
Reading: 14534.24,kWh
